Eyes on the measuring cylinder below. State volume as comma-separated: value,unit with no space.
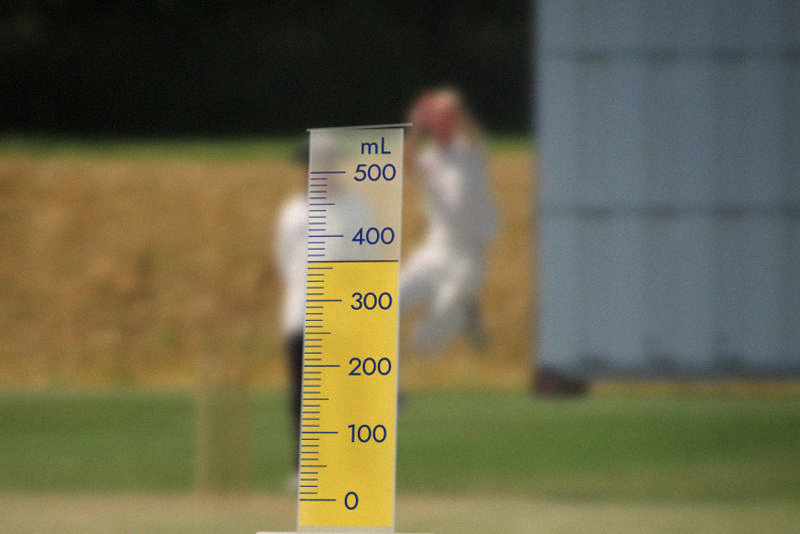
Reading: 360,mL
